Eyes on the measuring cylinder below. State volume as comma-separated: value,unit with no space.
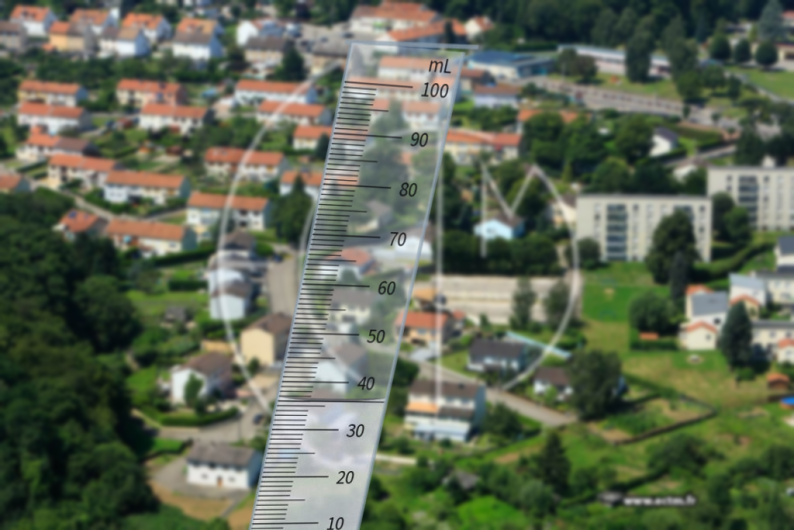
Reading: 36,mL
